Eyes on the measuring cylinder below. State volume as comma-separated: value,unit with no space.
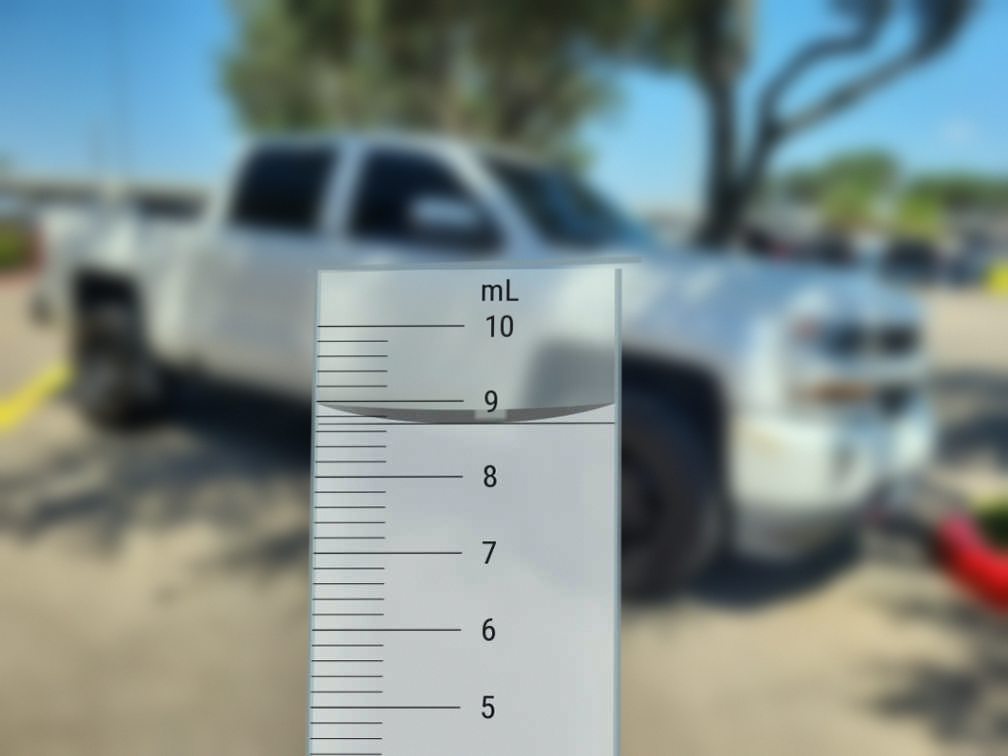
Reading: 8.7,mL
